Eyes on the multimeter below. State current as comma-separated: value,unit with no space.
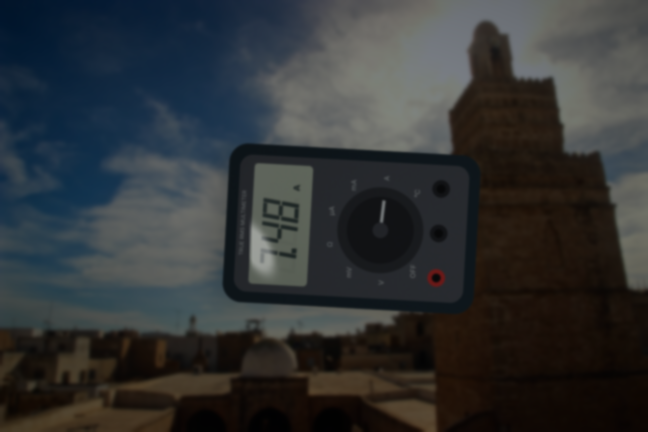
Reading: 7.48,A
